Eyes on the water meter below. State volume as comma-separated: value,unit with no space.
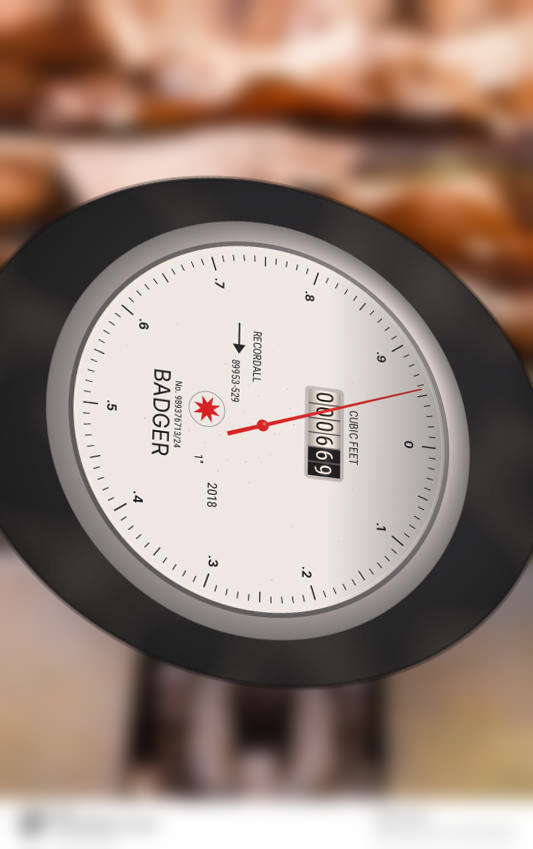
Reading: 668.94,ft³
